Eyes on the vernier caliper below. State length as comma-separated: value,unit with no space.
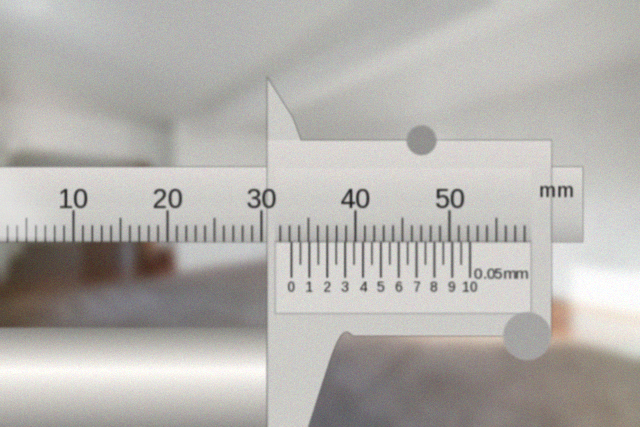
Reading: 33.2,mm
